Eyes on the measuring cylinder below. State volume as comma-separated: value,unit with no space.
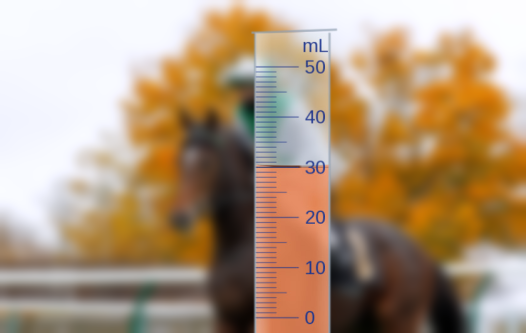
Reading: 30,mL
